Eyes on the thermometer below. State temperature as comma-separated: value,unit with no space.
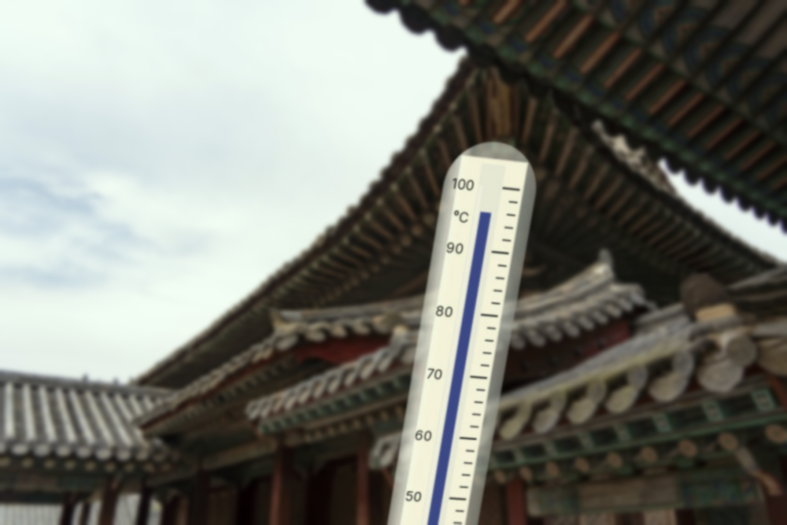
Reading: 96,°C
